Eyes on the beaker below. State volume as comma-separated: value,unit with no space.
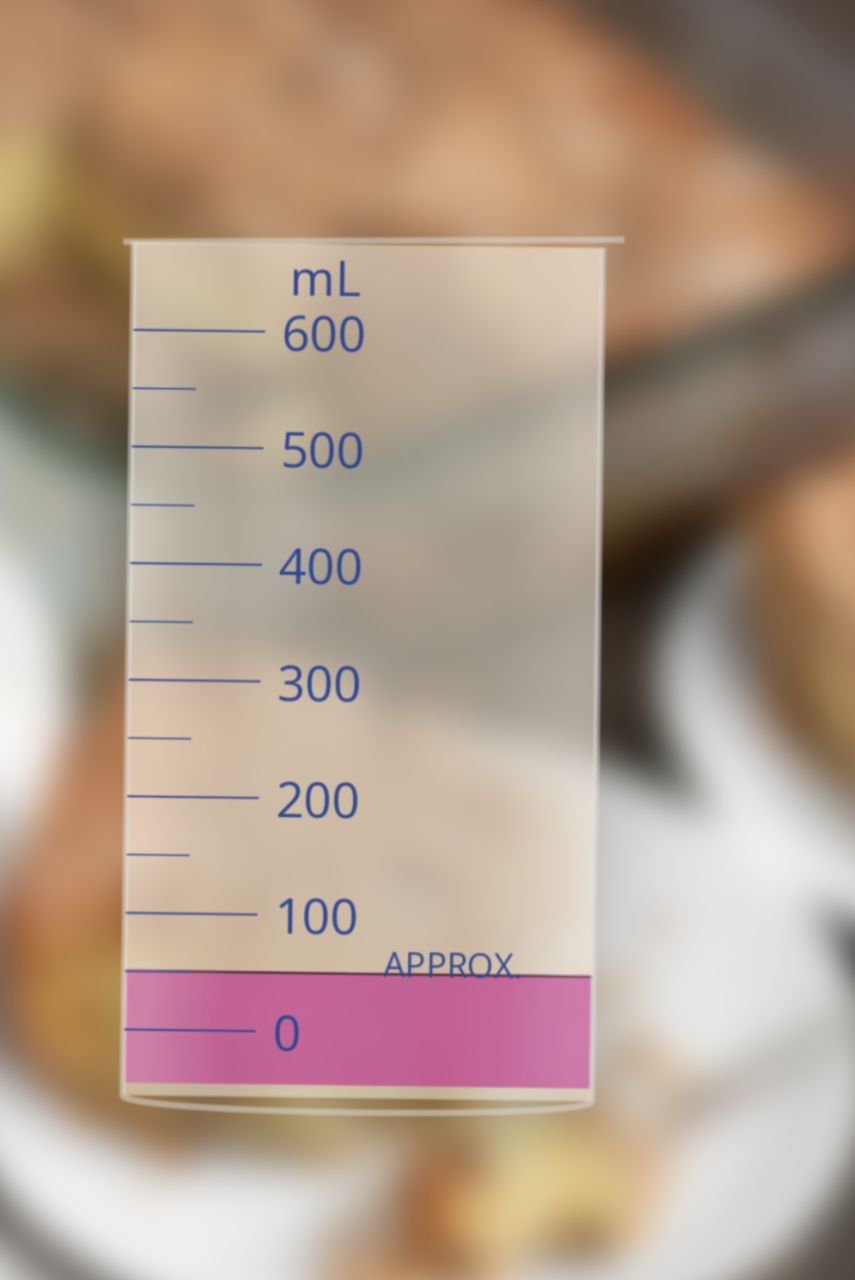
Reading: 50,mL
